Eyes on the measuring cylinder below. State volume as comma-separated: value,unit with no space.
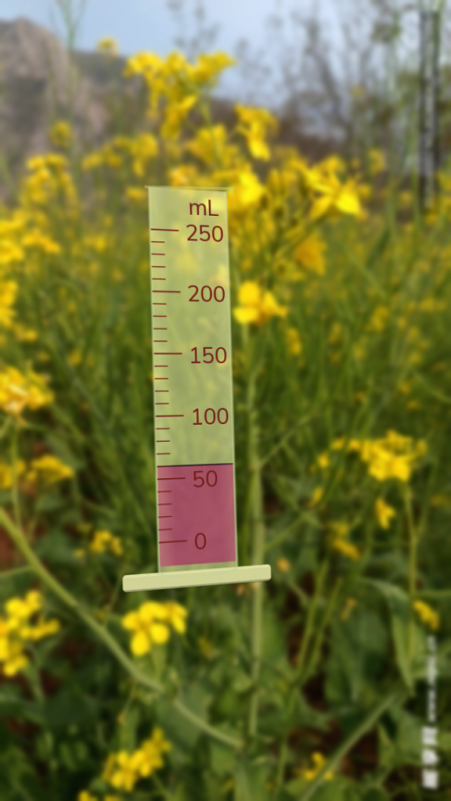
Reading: 60,mL
